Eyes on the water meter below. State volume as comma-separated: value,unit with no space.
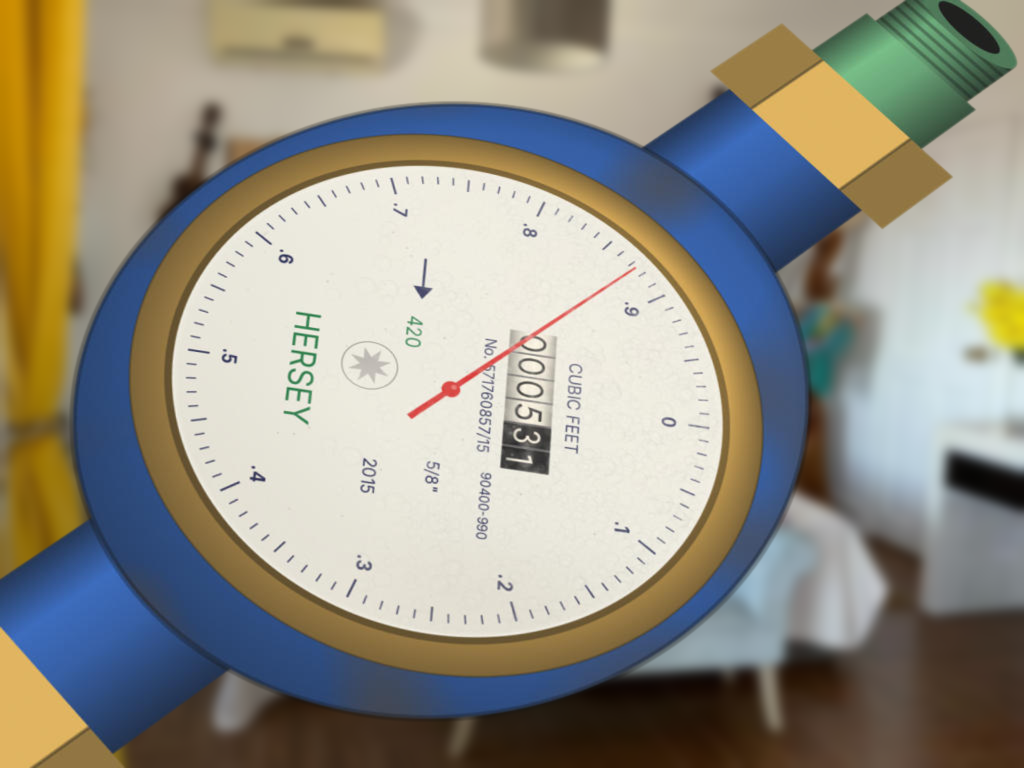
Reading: 530.87,ft³
